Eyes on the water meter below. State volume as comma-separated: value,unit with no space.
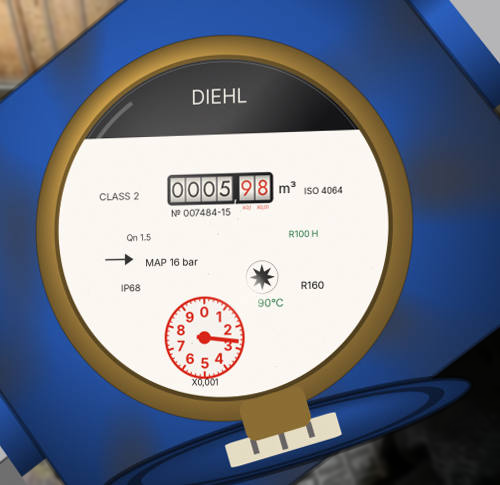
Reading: 5.982,m³
